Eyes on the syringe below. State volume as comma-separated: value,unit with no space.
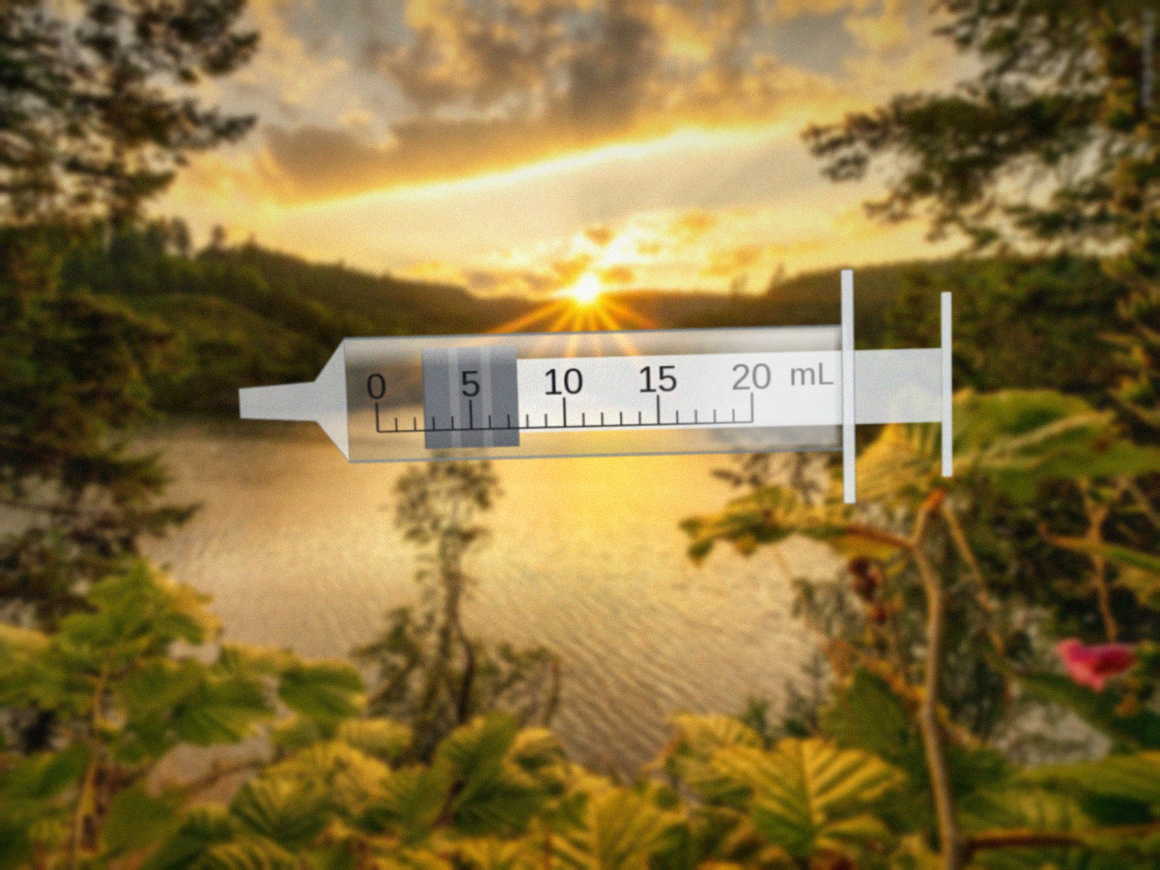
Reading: 2.5,mL
